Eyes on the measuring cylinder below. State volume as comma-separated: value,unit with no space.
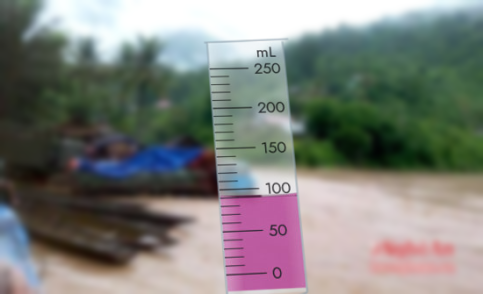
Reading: 90,mL
